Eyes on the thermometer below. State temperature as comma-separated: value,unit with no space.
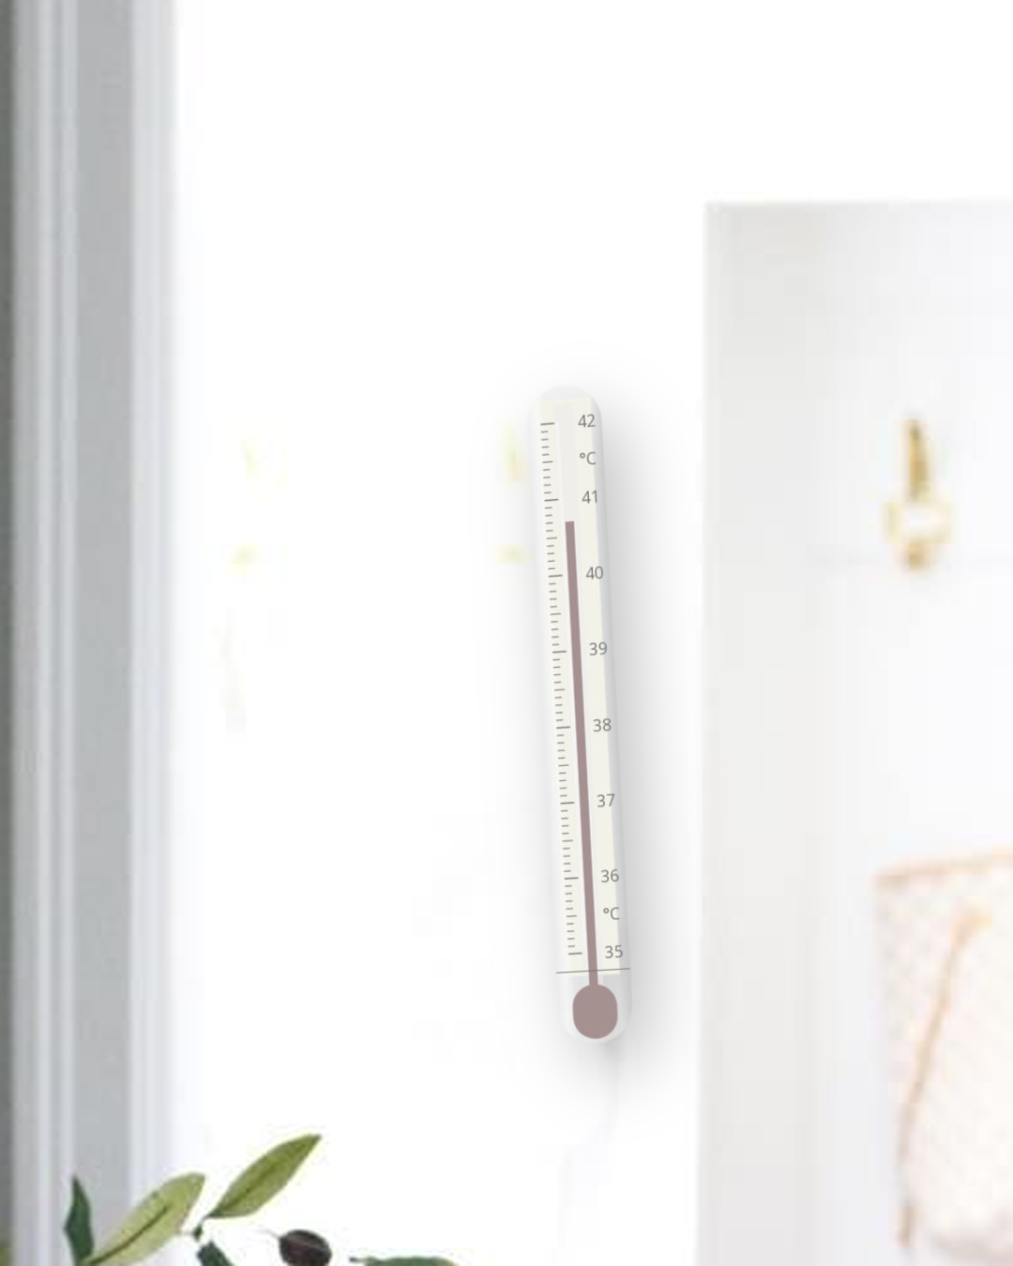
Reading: 40.7,°C
